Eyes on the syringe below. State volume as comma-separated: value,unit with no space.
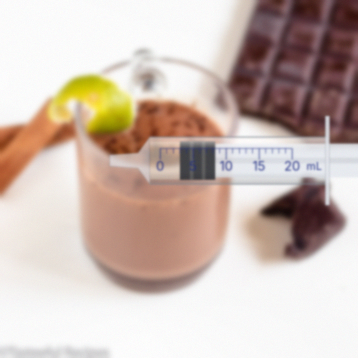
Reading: 3,mL
